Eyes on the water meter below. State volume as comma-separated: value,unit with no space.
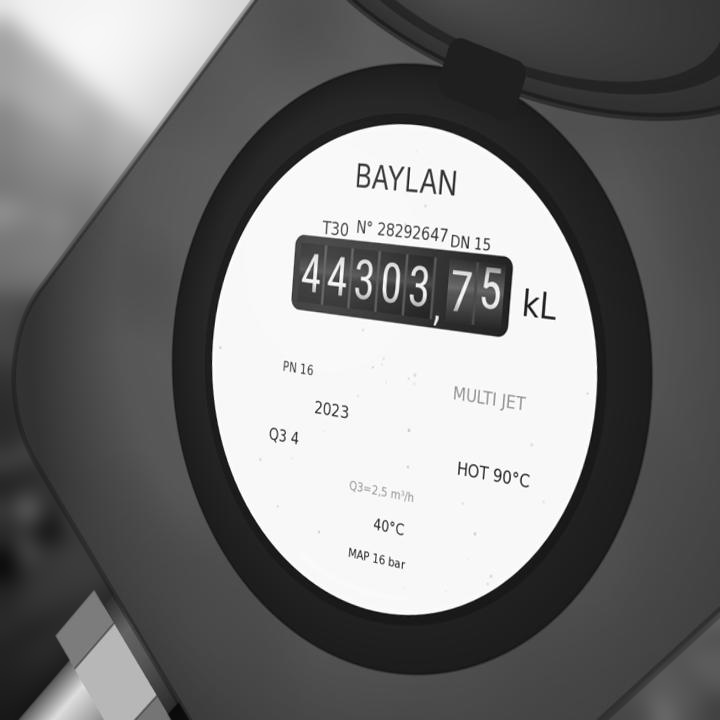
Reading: 44303.75,kL
